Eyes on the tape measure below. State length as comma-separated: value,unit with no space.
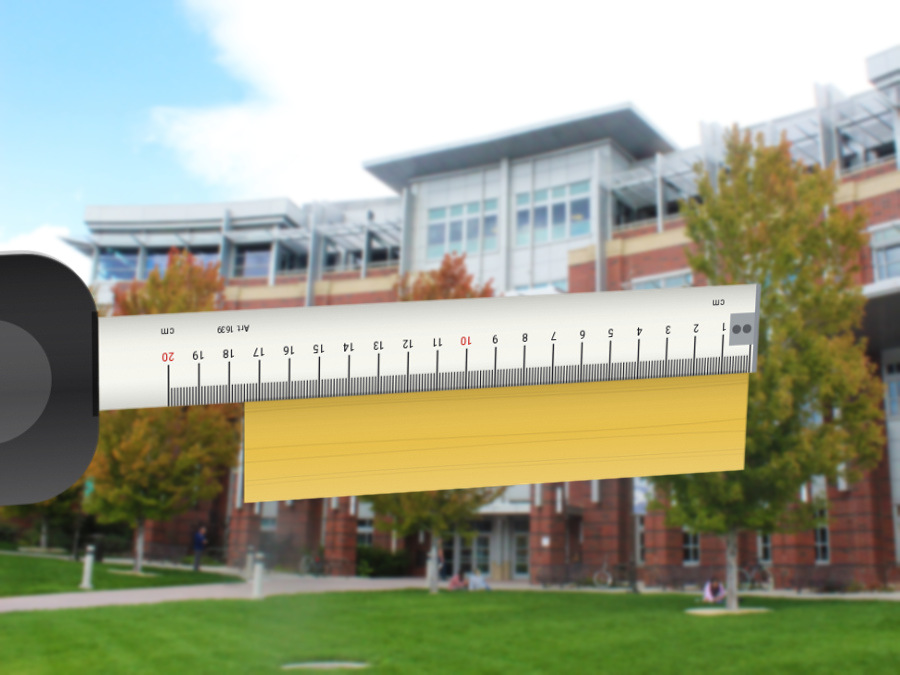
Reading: 17.5,cm
